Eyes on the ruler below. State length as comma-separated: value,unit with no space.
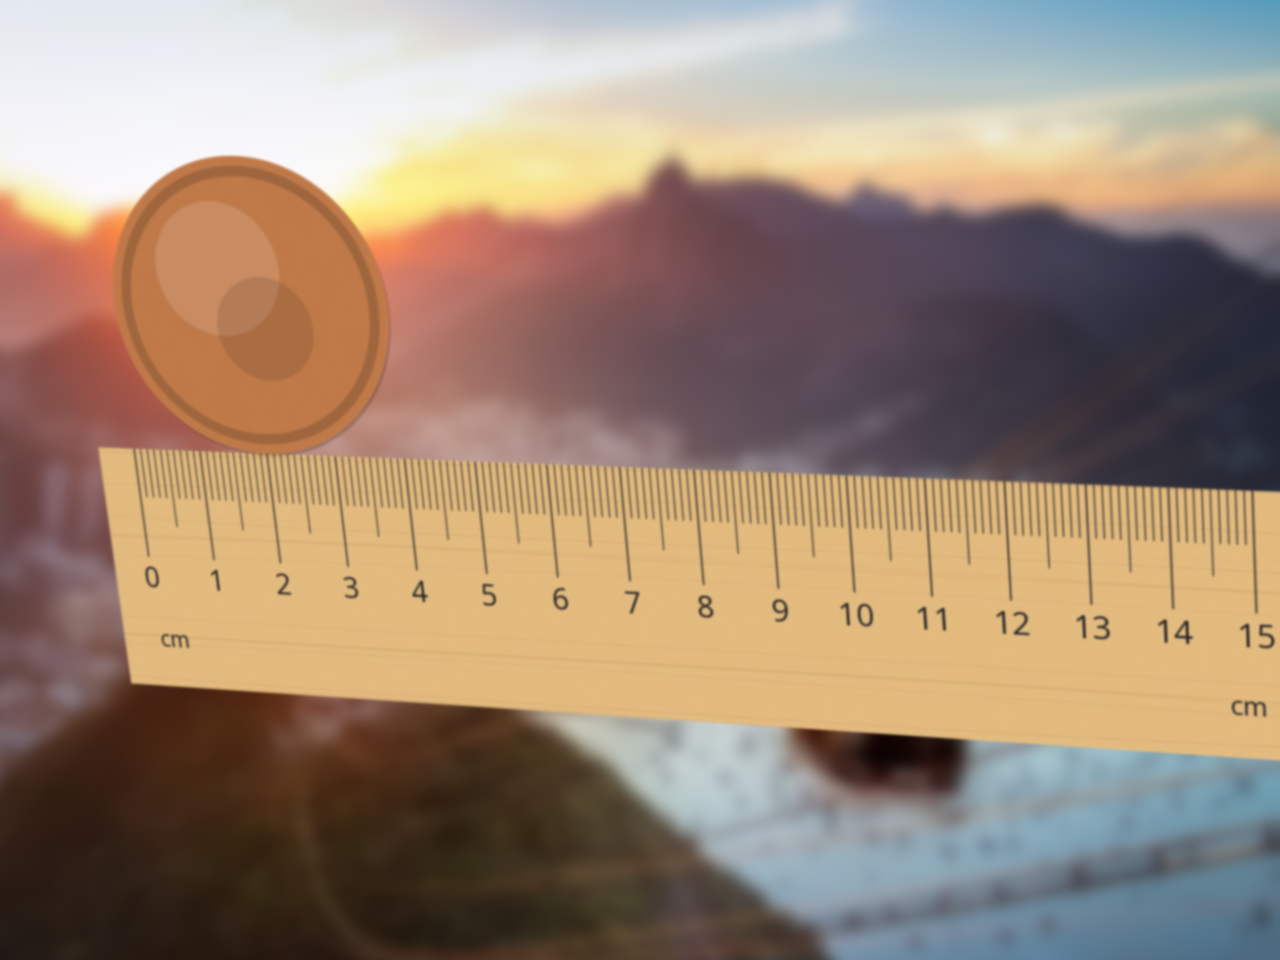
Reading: 4,cm
